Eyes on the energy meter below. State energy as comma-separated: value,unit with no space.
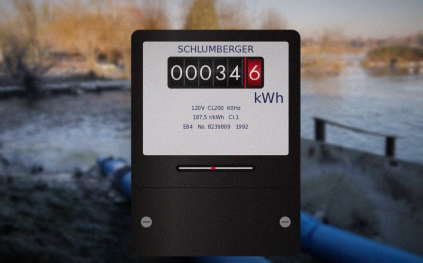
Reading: 34.6,kWh
